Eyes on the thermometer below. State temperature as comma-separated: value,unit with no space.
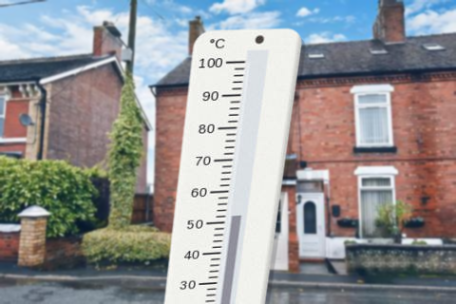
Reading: 52,°C
